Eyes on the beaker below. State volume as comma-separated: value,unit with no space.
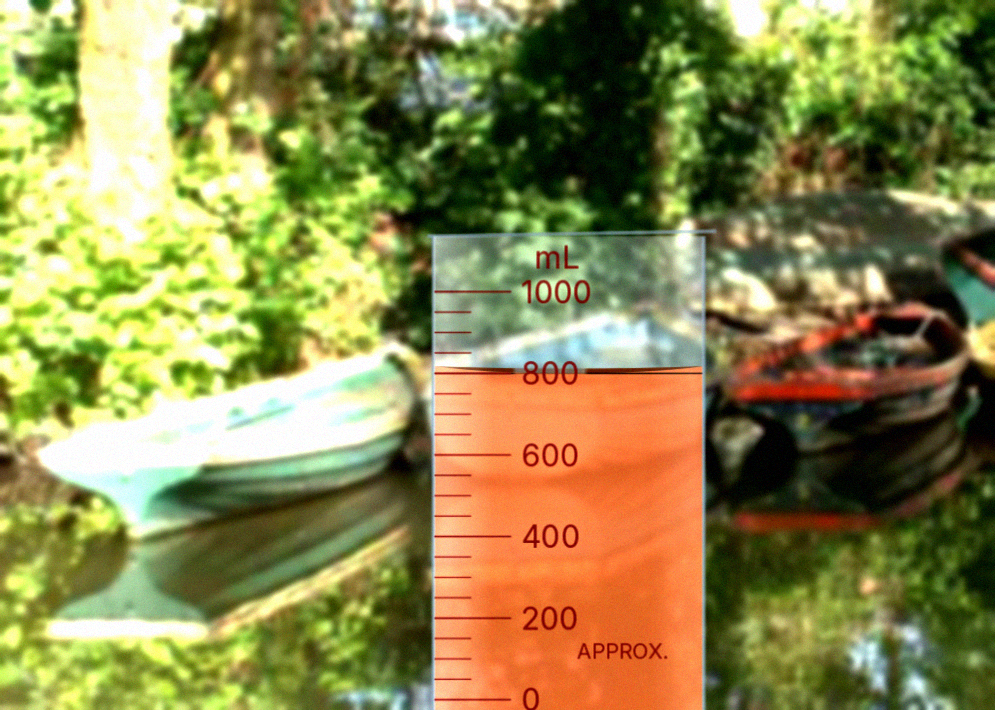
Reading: 800,mL
